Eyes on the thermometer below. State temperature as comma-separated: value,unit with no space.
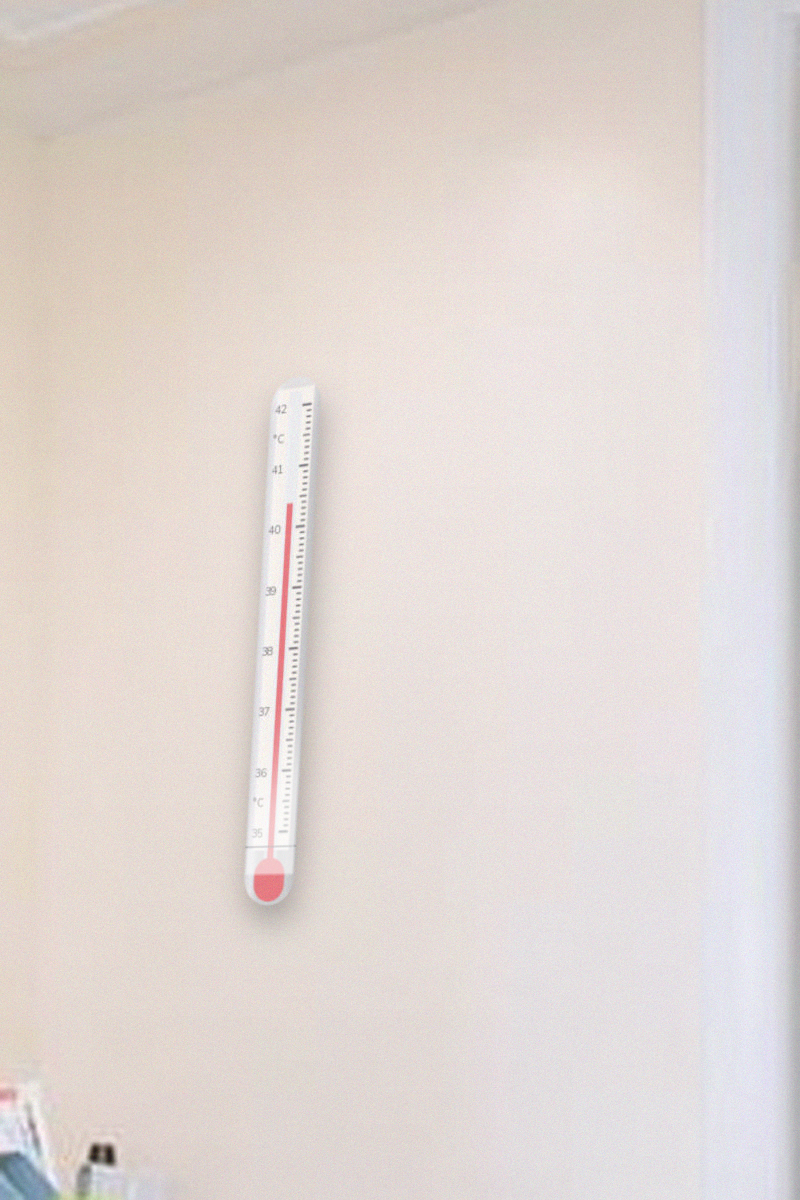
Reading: 40.4,°C
